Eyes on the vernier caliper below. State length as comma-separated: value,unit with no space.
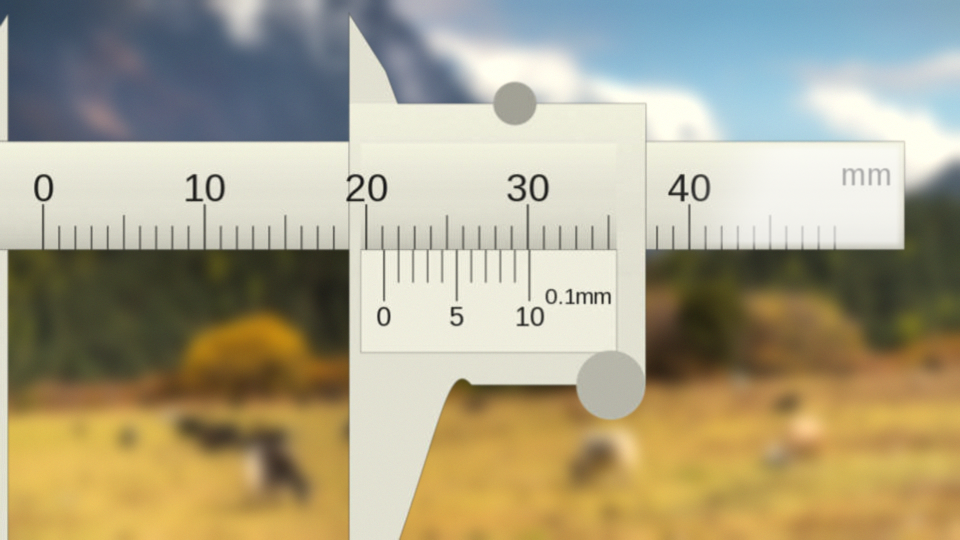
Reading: 21.1,mm
